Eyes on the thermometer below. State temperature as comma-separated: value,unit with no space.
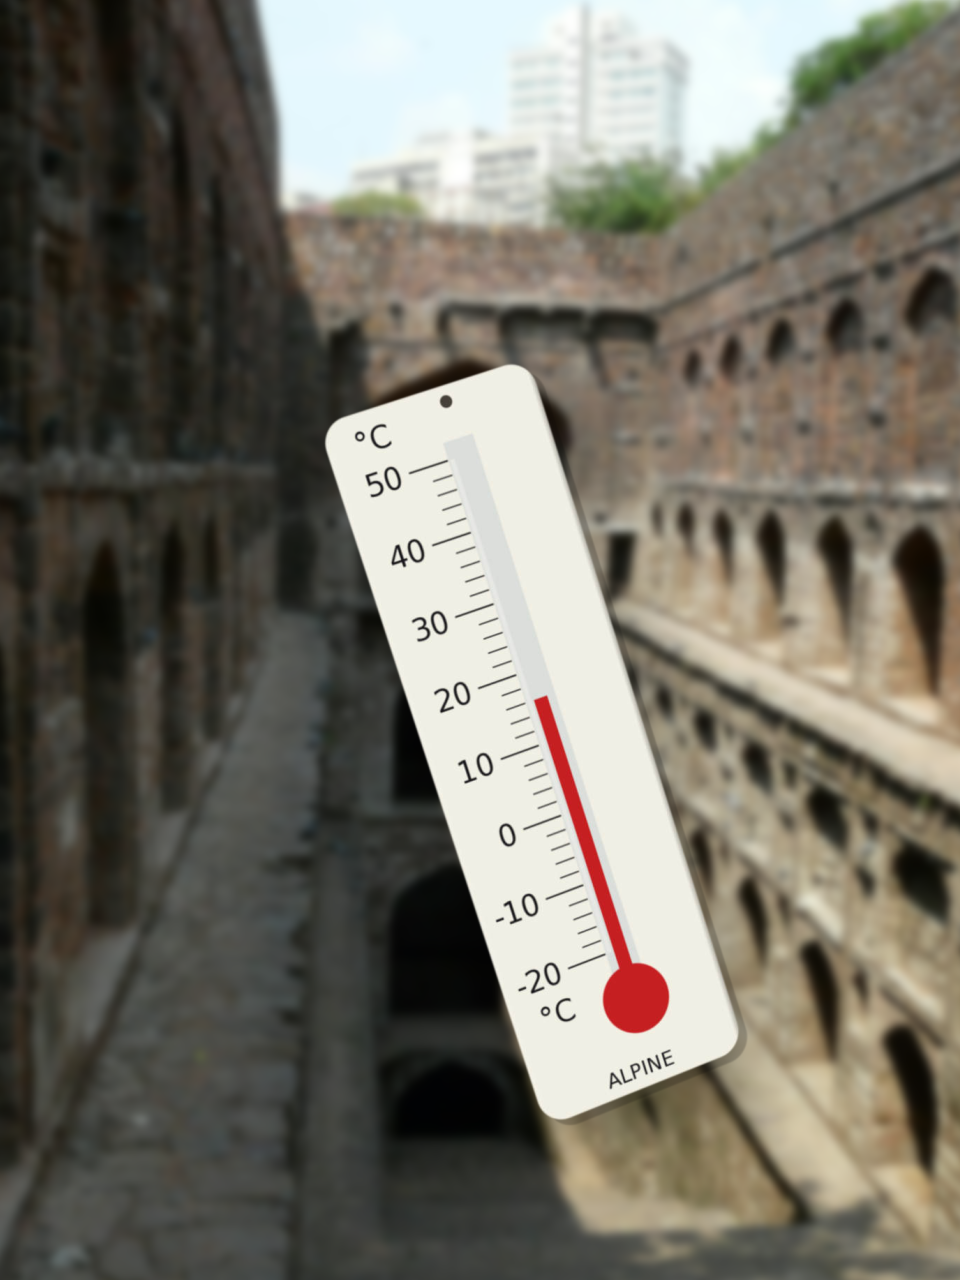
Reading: 16,°C
